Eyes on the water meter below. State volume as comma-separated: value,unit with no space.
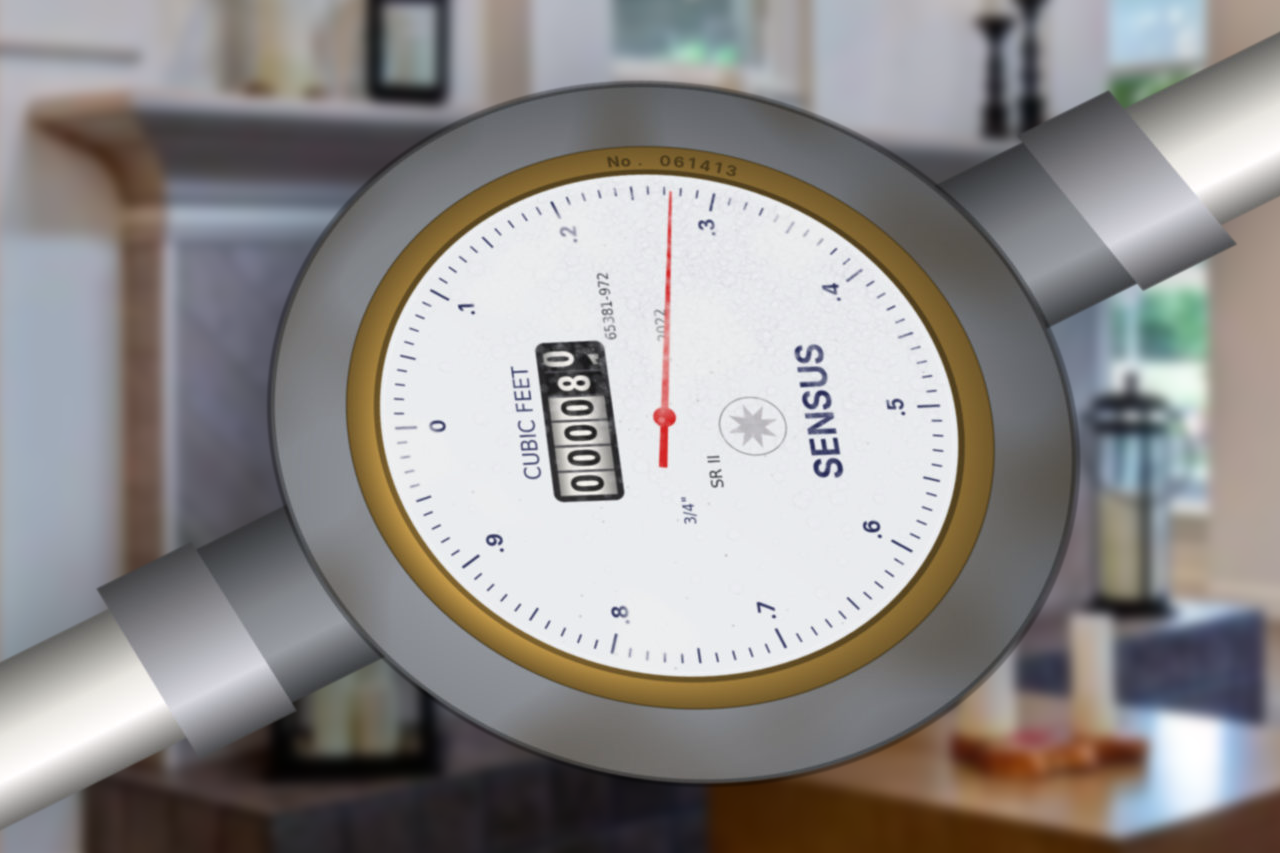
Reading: 80.27,ft³
